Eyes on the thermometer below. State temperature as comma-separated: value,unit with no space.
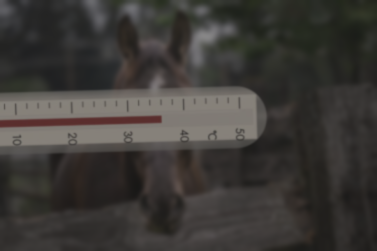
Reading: 36,°C
